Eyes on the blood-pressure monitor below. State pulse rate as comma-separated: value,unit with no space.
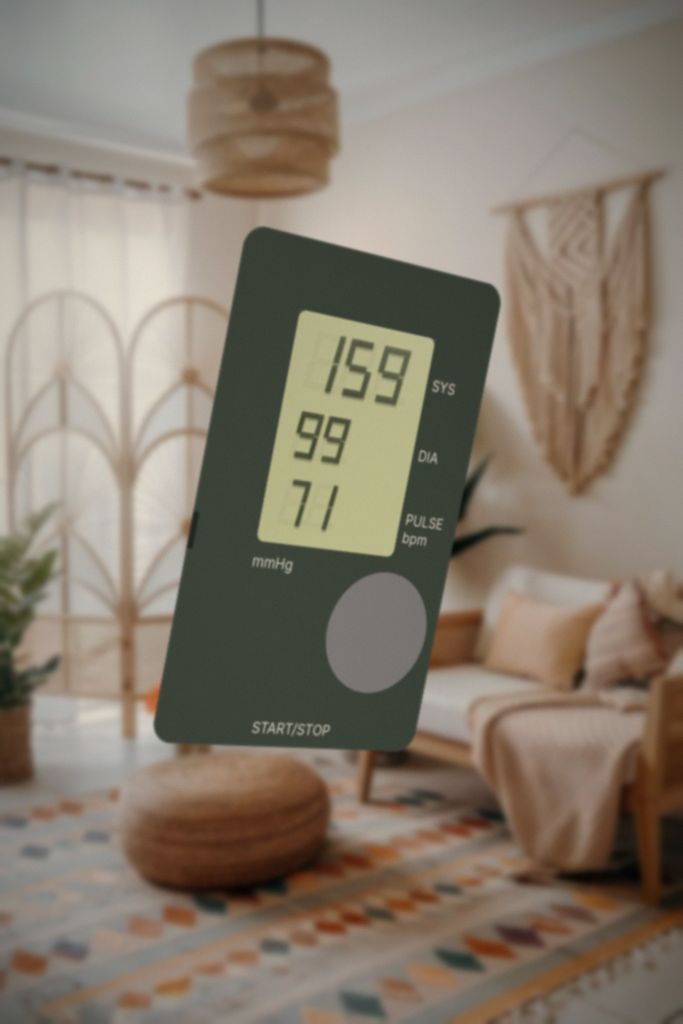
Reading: 71,bpm
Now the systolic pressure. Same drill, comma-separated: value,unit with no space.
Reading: 159,mmHg
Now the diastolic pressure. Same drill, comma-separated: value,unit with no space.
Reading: 99,mmHg
